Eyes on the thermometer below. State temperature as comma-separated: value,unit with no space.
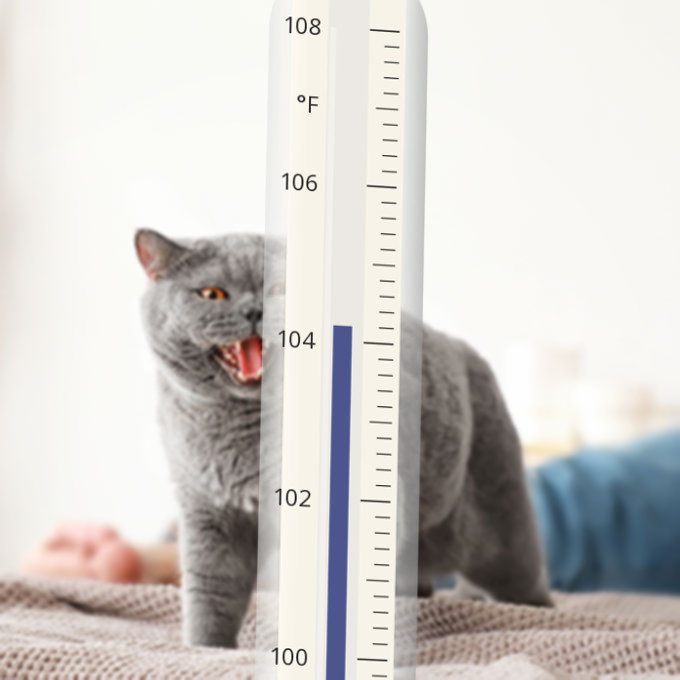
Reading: 104.2,°F
